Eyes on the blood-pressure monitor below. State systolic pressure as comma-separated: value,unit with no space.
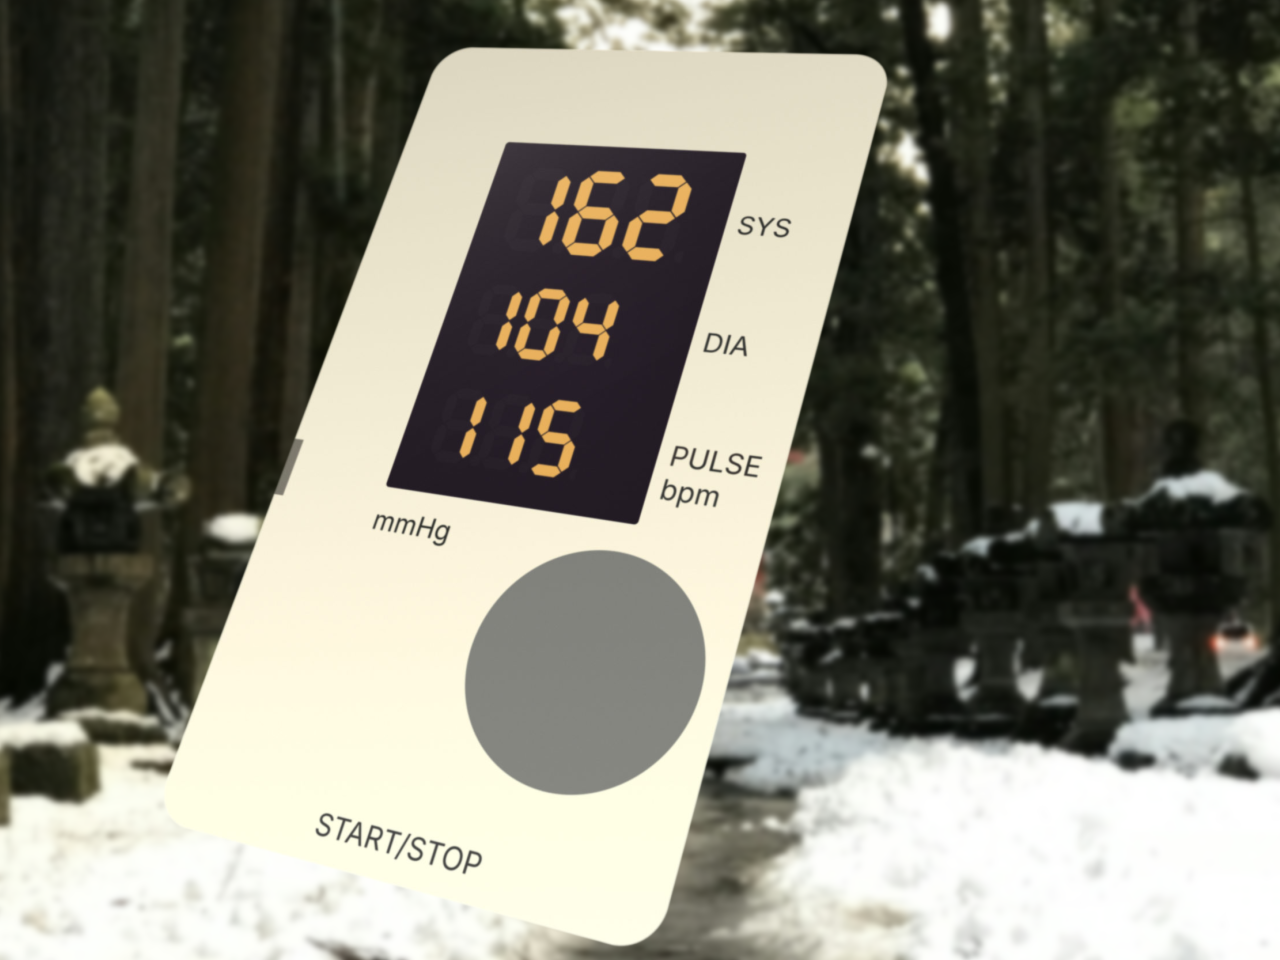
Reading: 162,mmHg
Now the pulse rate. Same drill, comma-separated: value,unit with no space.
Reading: 115,bpm
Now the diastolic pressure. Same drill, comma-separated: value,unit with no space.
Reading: 104,mmHg
